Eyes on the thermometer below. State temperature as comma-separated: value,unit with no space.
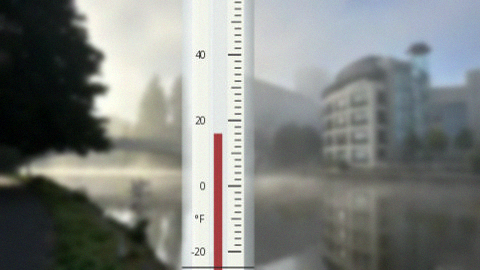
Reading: 16,°F
